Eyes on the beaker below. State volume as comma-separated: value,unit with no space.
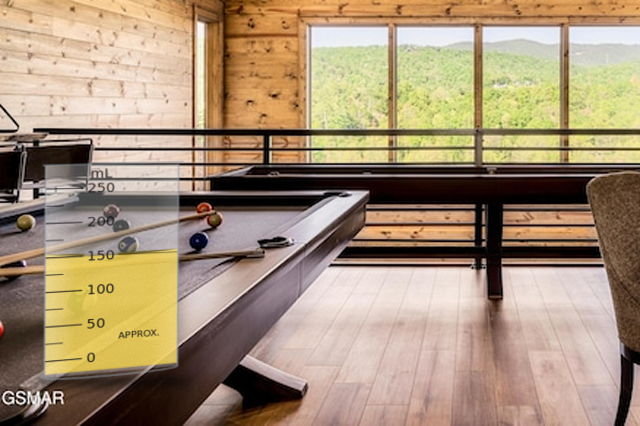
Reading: 150,mL
